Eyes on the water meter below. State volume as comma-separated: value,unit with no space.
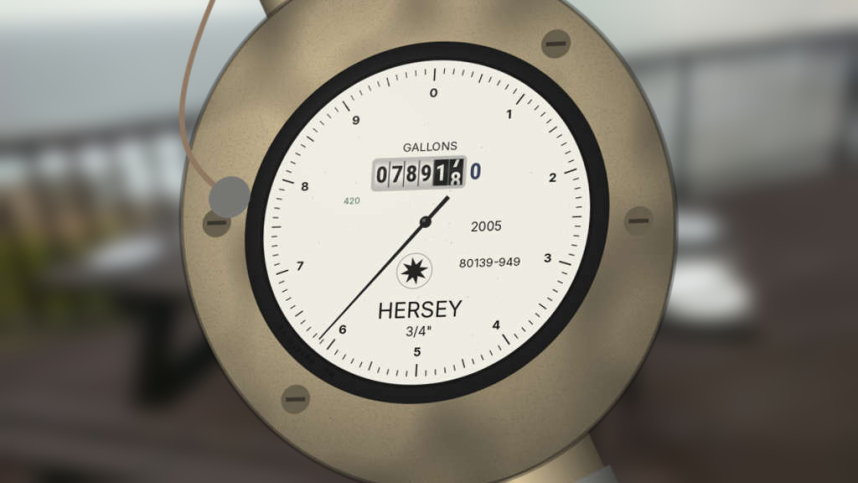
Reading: 789176.1,gal
